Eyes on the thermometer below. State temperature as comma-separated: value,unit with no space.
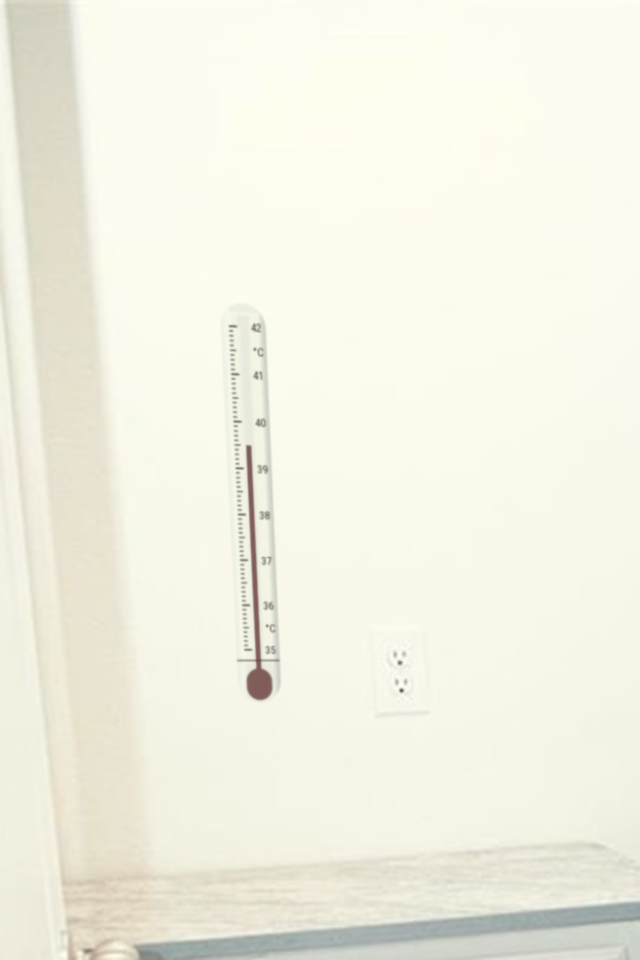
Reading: 39.5,°C
